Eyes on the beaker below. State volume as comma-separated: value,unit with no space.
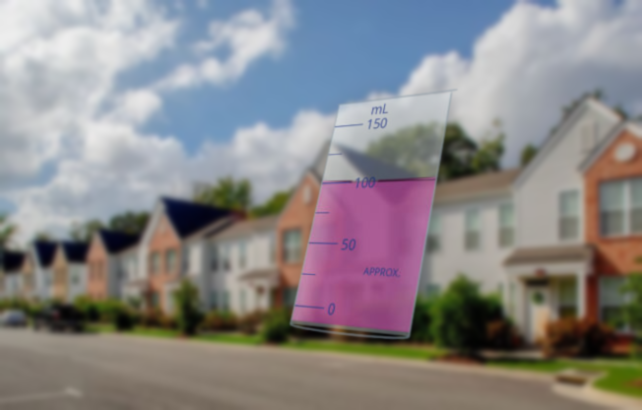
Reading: 100,mL
